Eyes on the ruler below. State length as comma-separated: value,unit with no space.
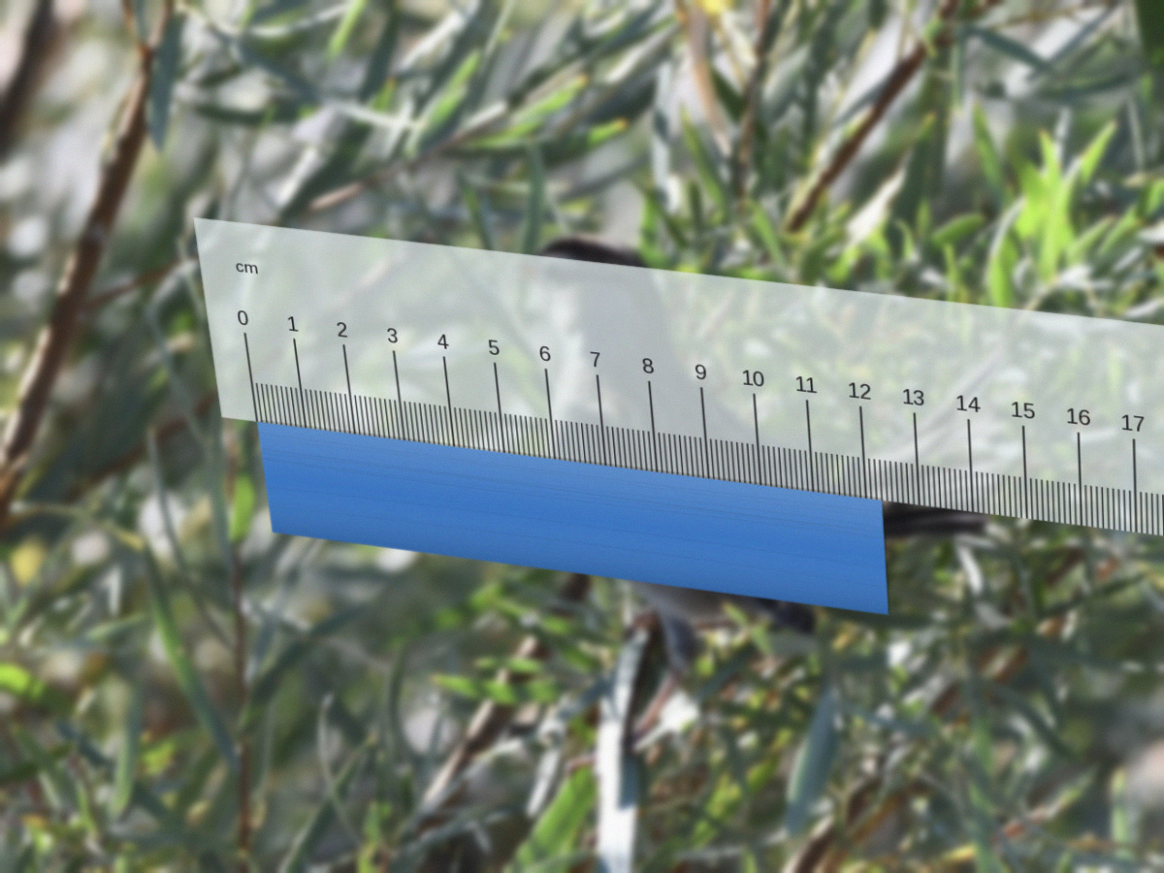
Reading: 12.3,cm
